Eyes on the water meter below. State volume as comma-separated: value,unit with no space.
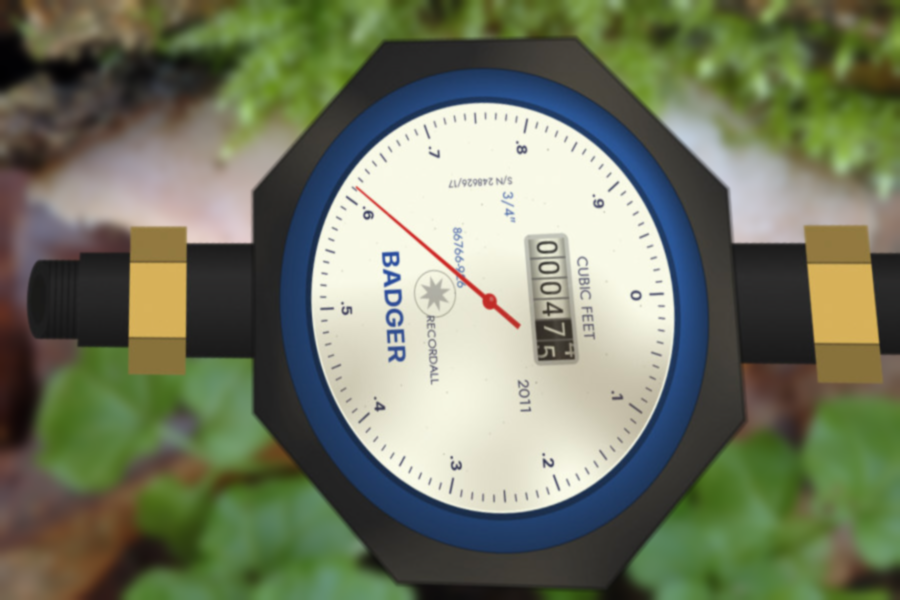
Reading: 474.61,ft³
